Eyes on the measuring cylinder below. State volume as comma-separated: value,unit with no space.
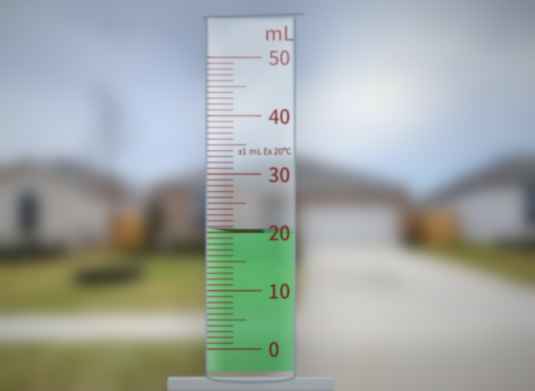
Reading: 20,mL
